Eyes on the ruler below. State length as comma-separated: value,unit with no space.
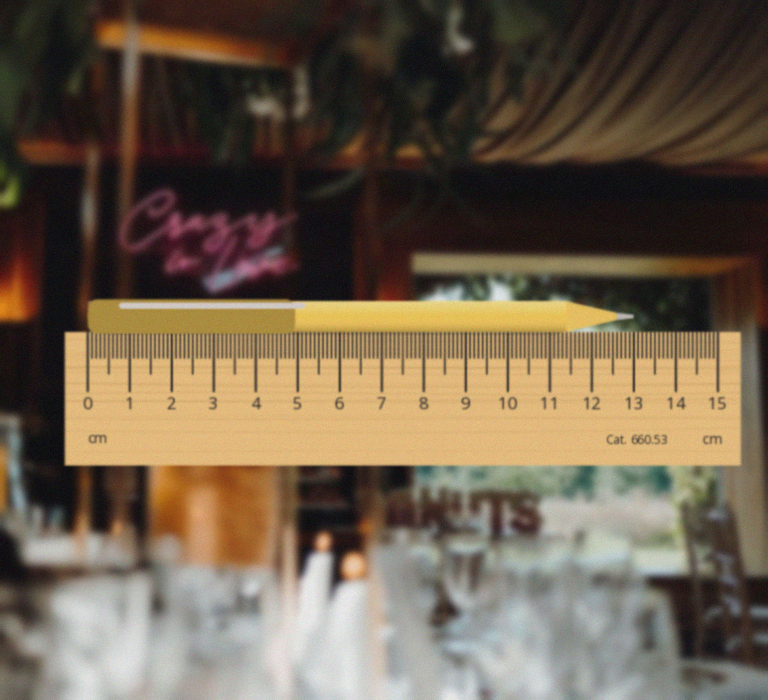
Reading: 13,cm
